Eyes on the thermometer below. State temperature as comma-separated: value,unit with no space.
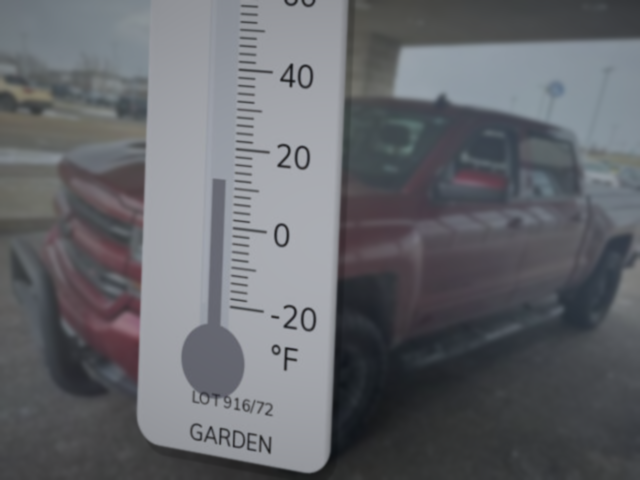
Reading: 12,°F
